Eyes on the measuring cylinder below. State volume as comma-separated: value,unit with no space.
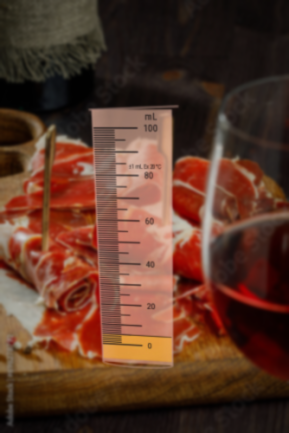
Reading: 5,mL
